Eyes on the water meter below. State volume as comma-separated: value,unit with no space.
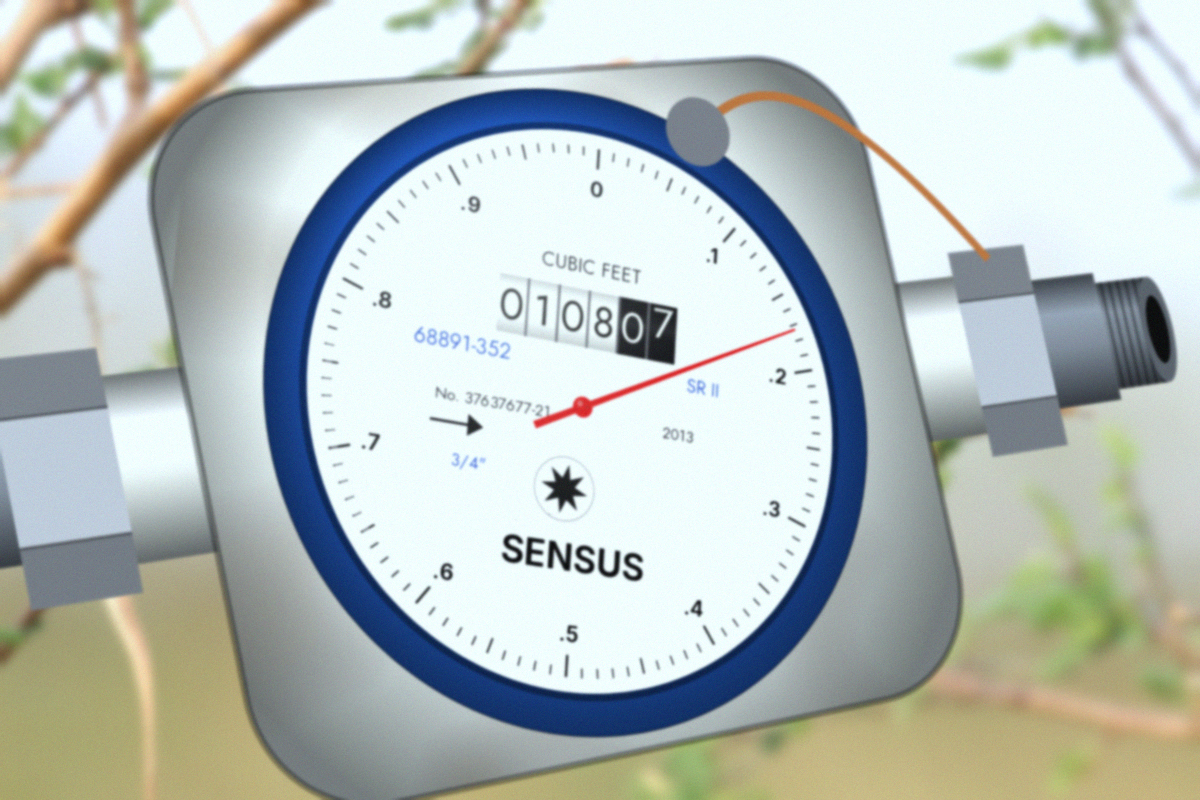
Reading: 10807.17,ft³
